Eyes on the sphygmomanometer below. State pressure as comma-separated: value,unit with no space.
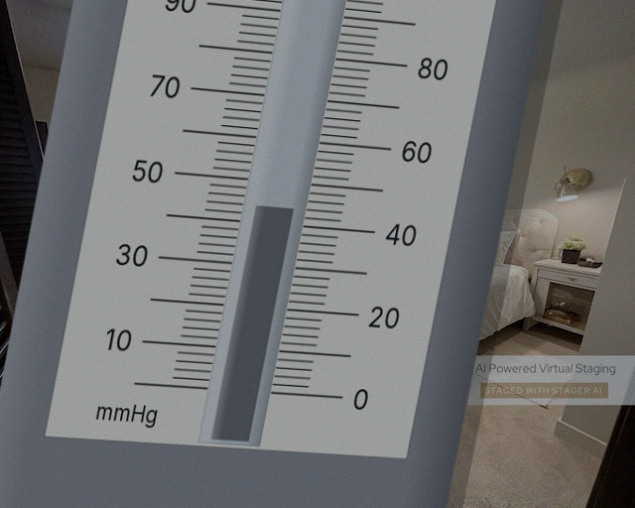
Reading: 44,mmHg
